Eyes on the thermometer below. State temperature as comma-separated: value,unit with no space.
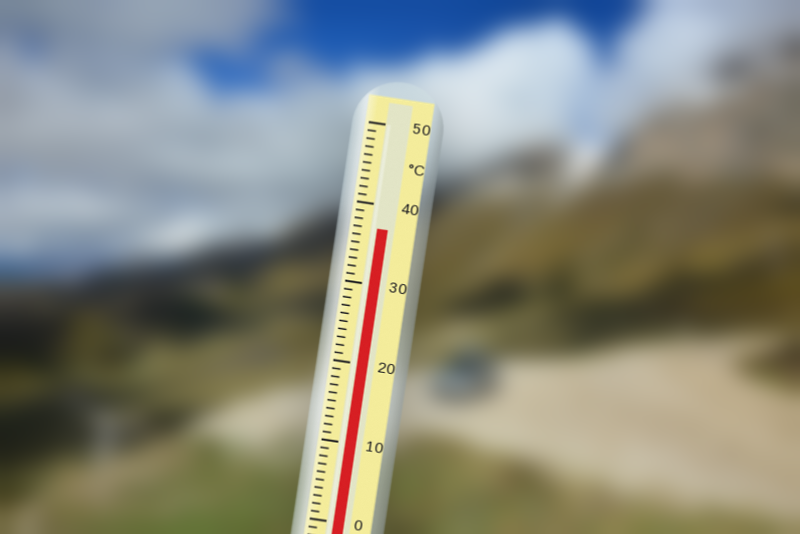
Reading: 37,°C
